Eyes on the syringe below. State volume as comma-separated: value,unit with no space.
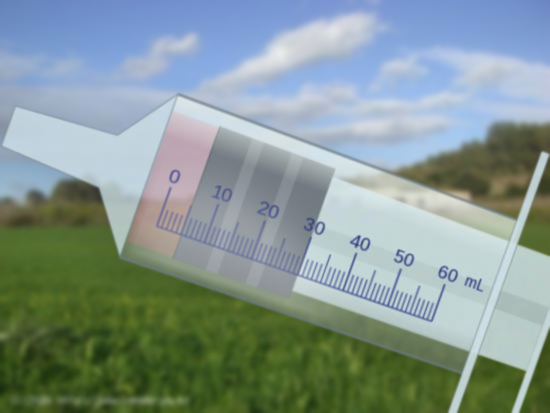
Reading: 5,mL
